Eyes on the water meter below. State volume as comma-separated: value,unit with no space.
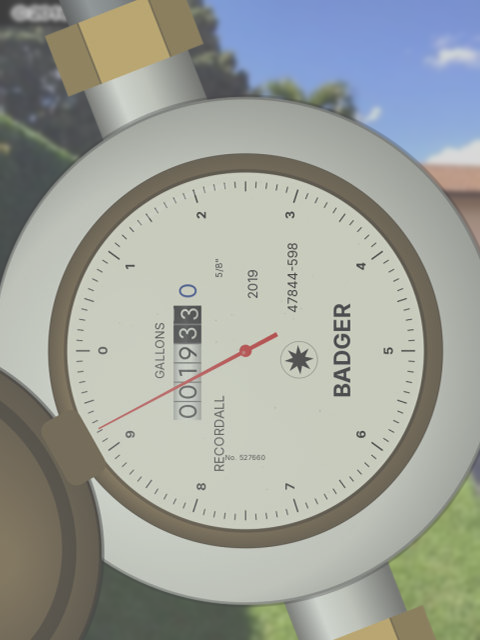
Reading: 19329.2,gal
